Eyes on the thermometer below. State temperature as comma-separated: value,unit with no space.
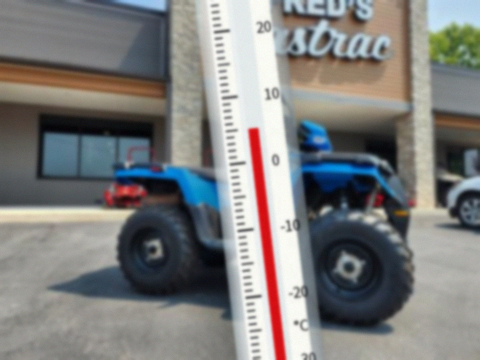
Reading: 5,°C
